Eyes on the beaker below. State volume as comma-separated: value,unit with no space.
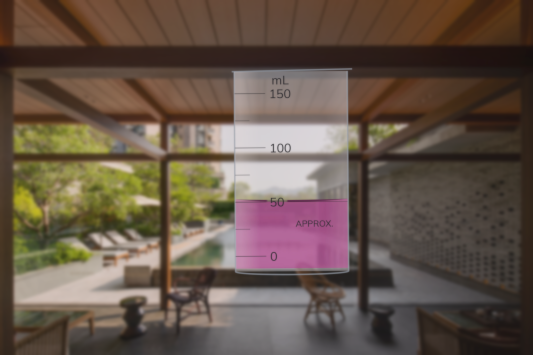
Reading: 50,mL
